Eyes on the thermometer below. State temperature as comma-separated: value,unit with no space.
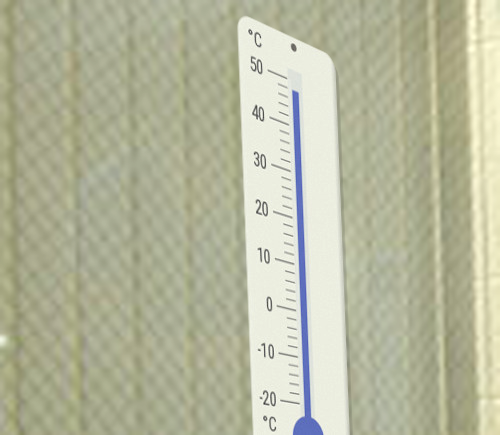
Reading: 48,°C
